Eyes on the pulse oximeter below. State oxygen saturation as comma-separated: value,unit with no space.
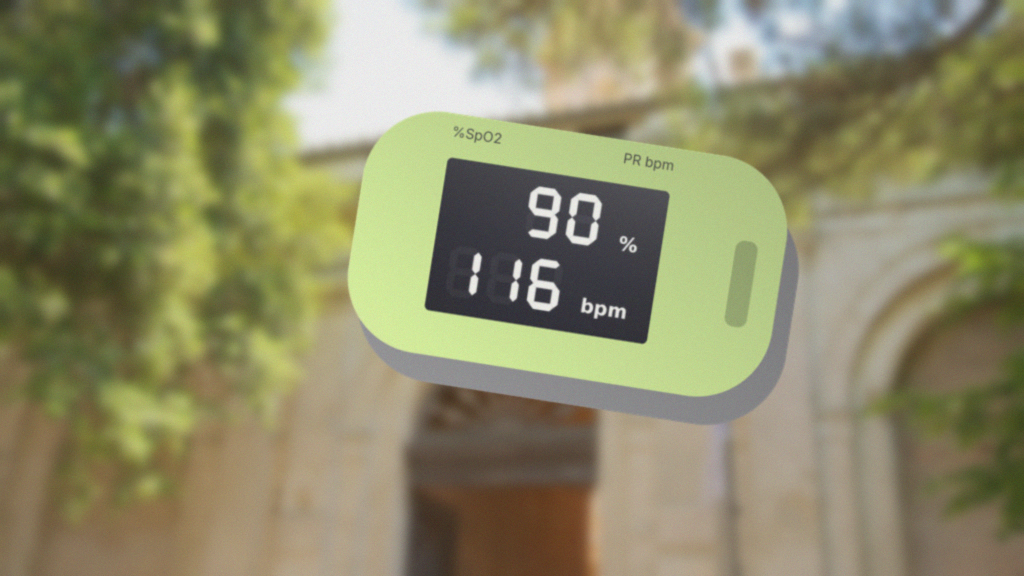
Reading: 90,%
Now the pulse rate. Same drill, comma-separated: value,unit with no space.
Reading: 116,bpm
